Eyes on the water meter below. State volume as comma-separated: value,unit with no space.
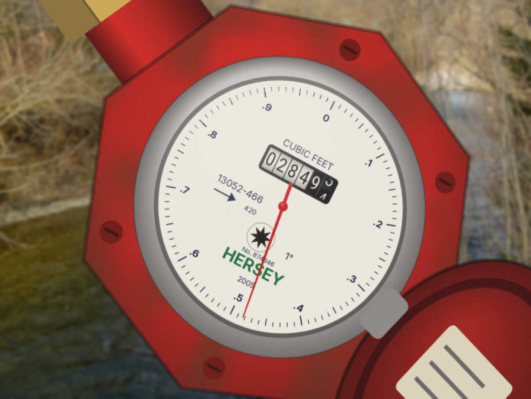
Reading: 28493.48,ft³
